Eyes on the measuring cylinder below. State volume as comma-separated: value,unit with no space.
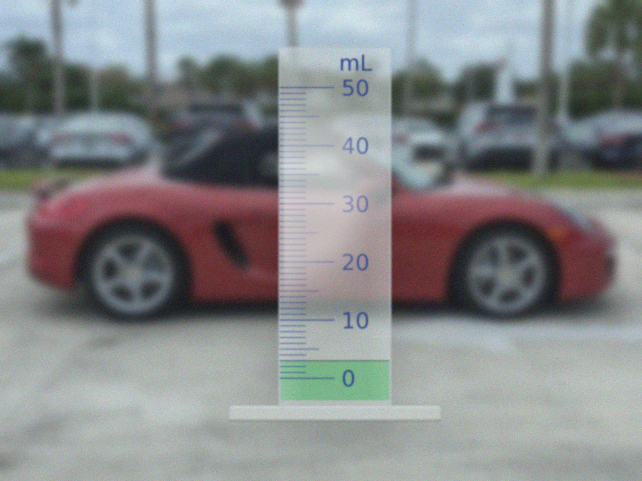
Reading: 3,mL
